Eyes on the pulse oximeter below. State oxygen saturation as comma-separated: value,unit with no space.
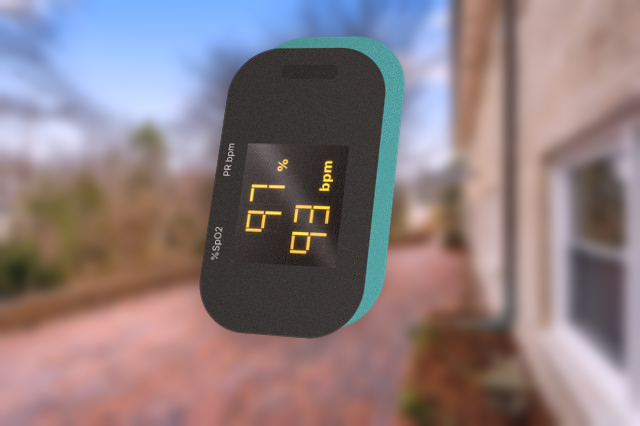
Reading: 97,%
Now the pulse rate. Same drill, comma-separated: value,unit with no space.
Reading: 93,bpm
